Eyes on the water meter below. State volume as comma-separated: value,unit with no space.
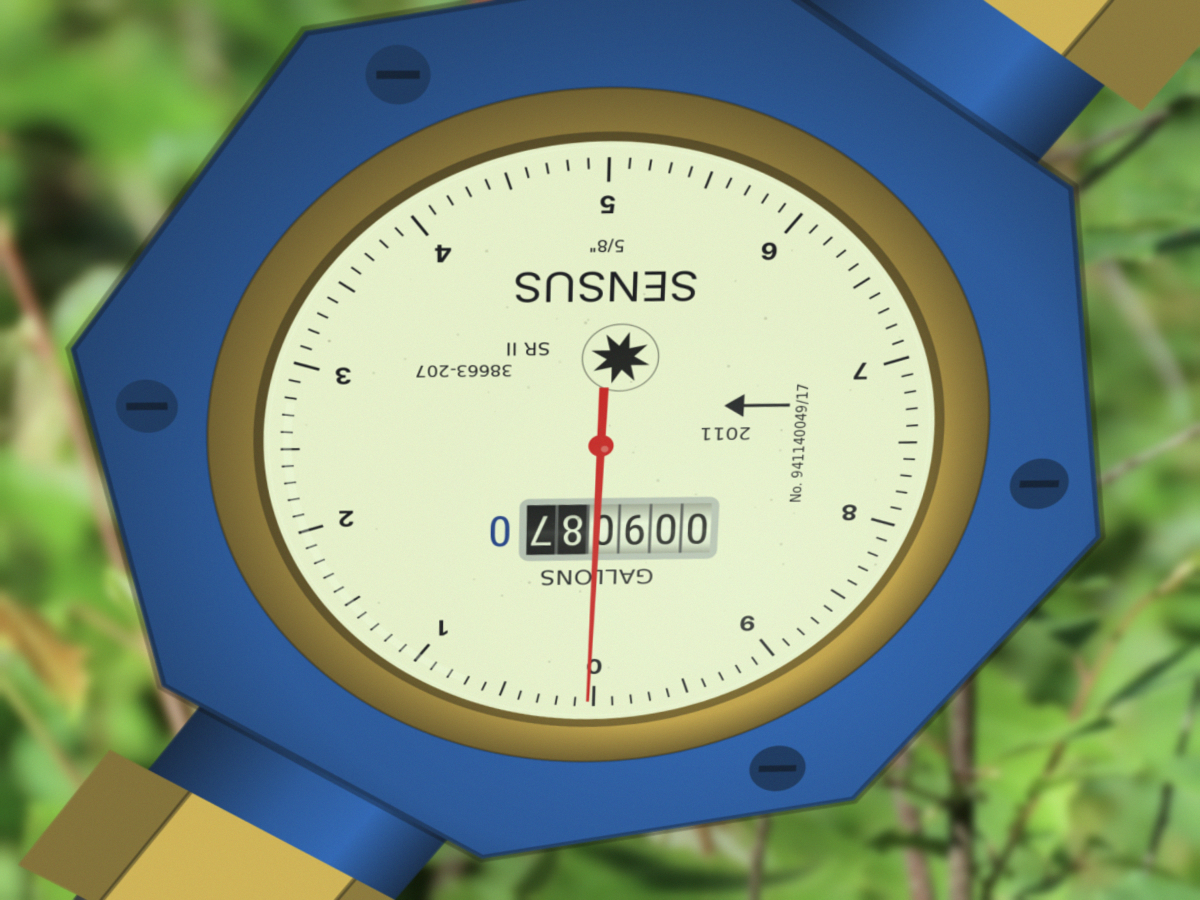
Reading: 90870.0,gal
